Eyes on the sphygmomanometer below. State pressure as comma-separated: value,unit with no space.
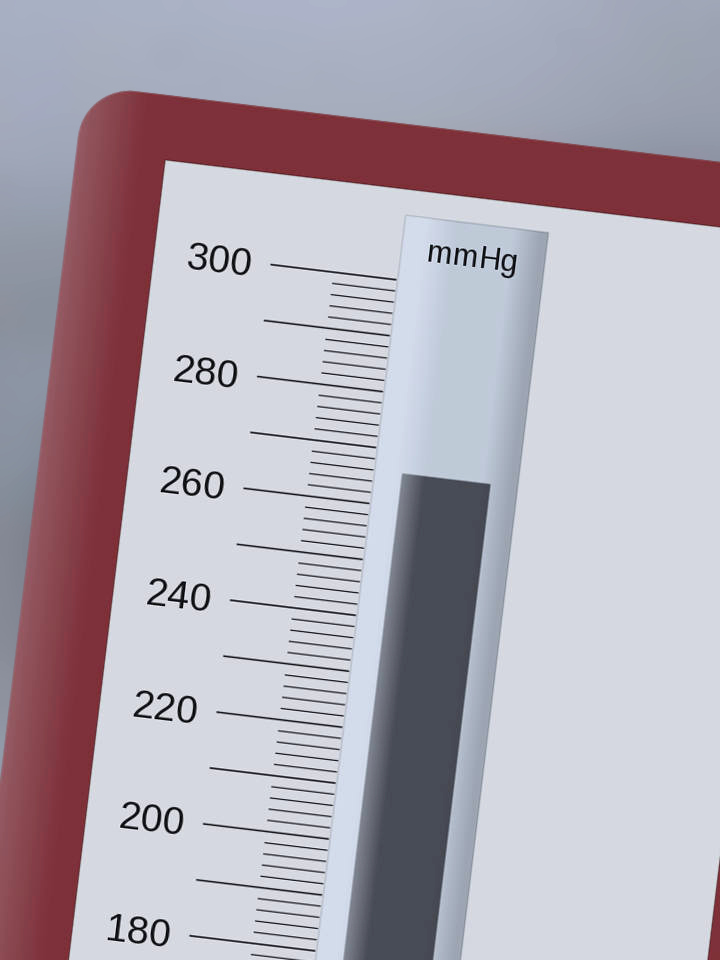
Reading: 266,mmHg
